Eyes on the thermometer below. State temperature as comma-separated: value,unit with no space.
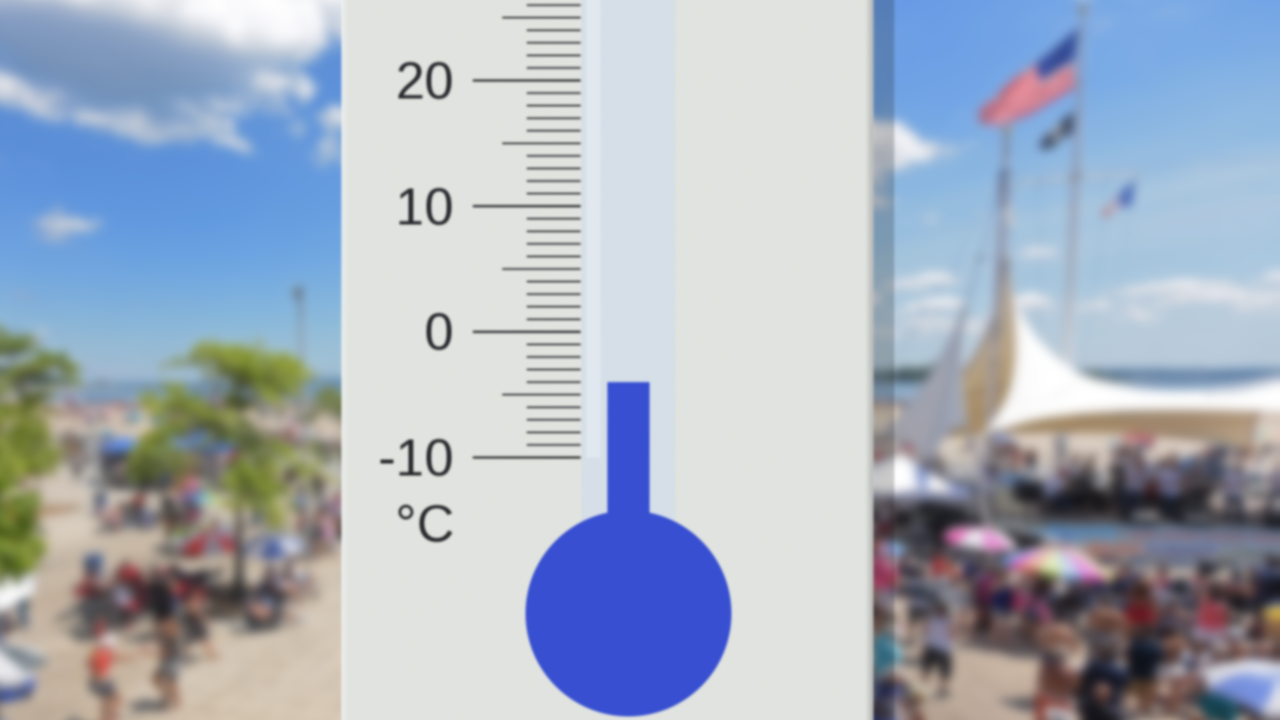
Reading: -4,°C
